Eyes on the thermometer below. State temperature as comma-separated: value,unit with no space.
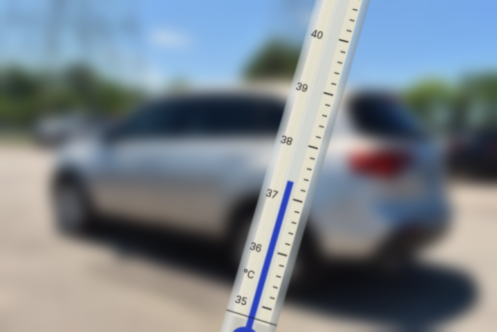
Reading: 37.3,°C
